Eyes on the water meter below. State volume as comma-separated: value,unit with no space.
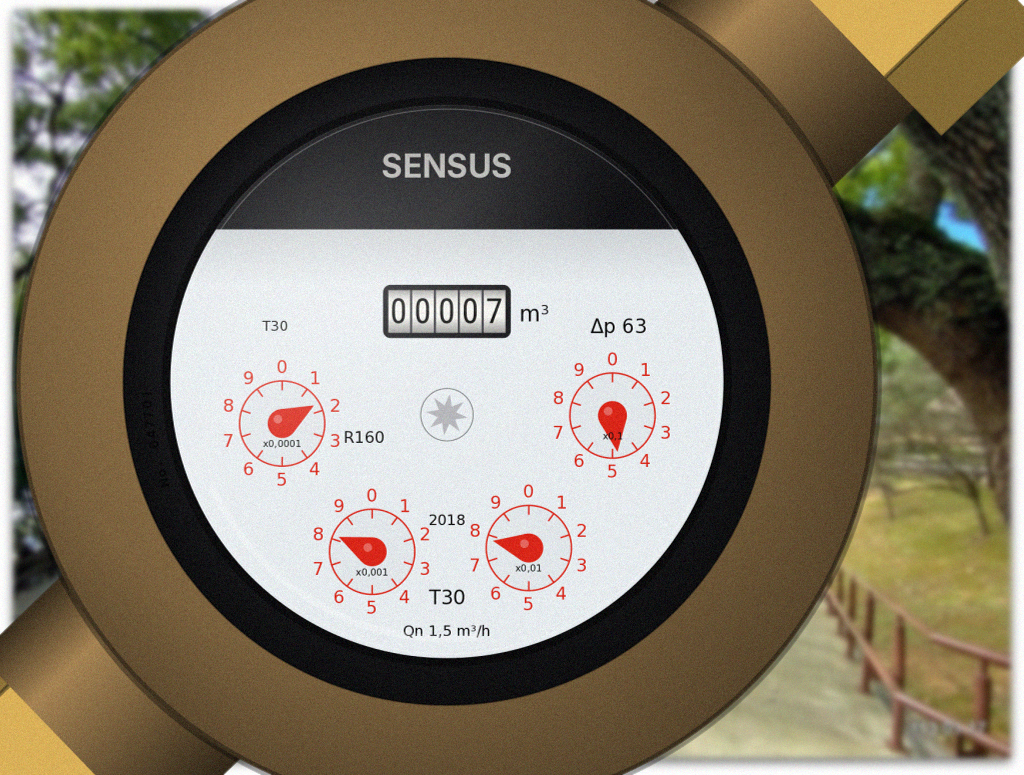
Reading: 7.4781,m³
